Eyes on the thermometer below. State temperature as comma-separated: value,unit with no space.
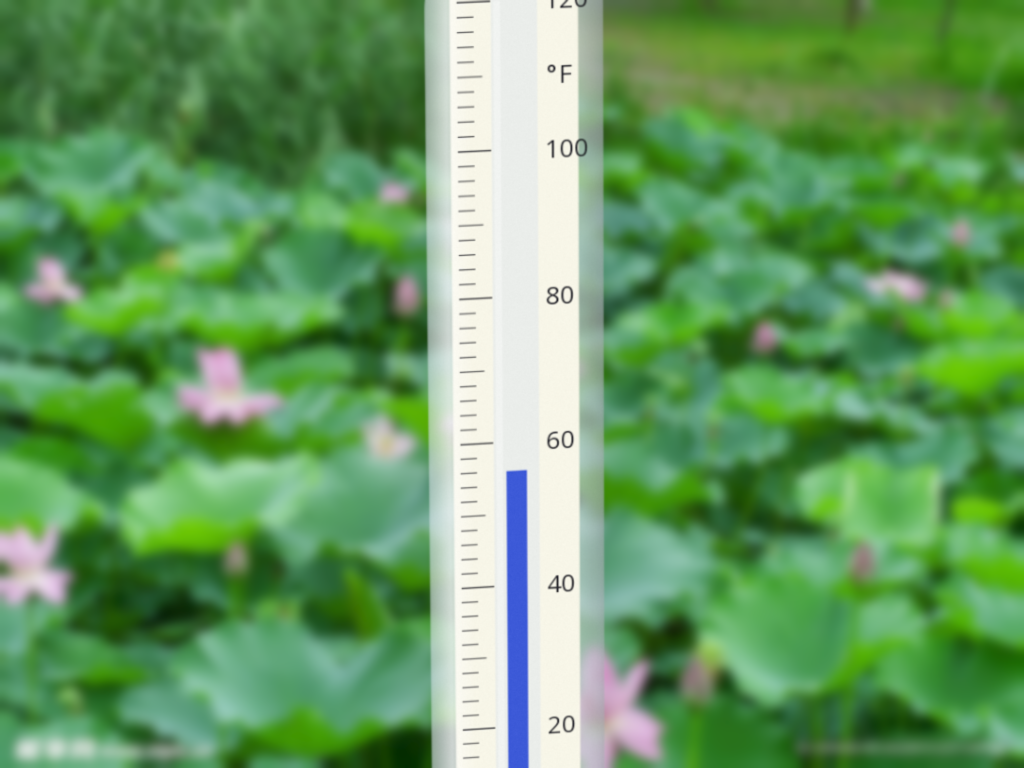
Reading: 56,°F
